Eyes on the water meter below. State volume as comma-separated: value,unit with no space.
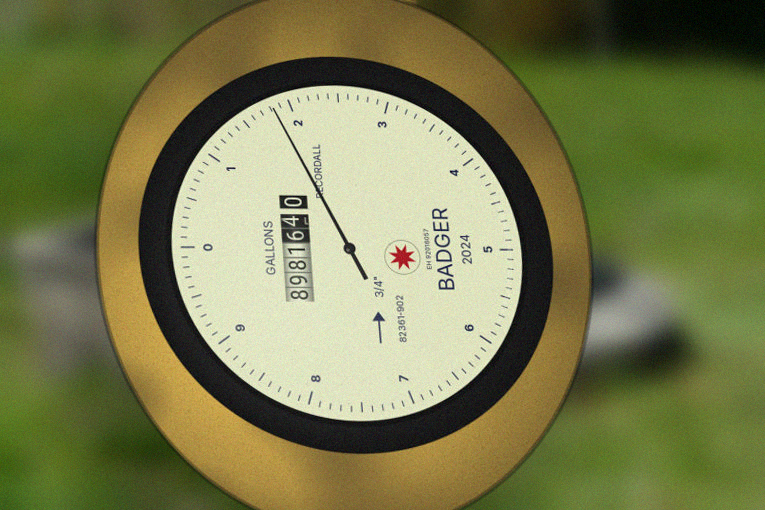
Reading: 8981641.8,gal
